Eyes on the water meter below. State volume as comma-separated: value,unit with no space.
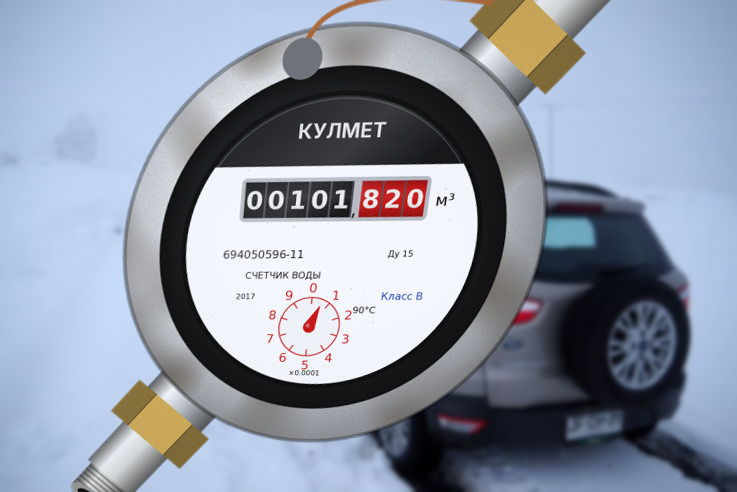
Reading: 101.8200,m³
